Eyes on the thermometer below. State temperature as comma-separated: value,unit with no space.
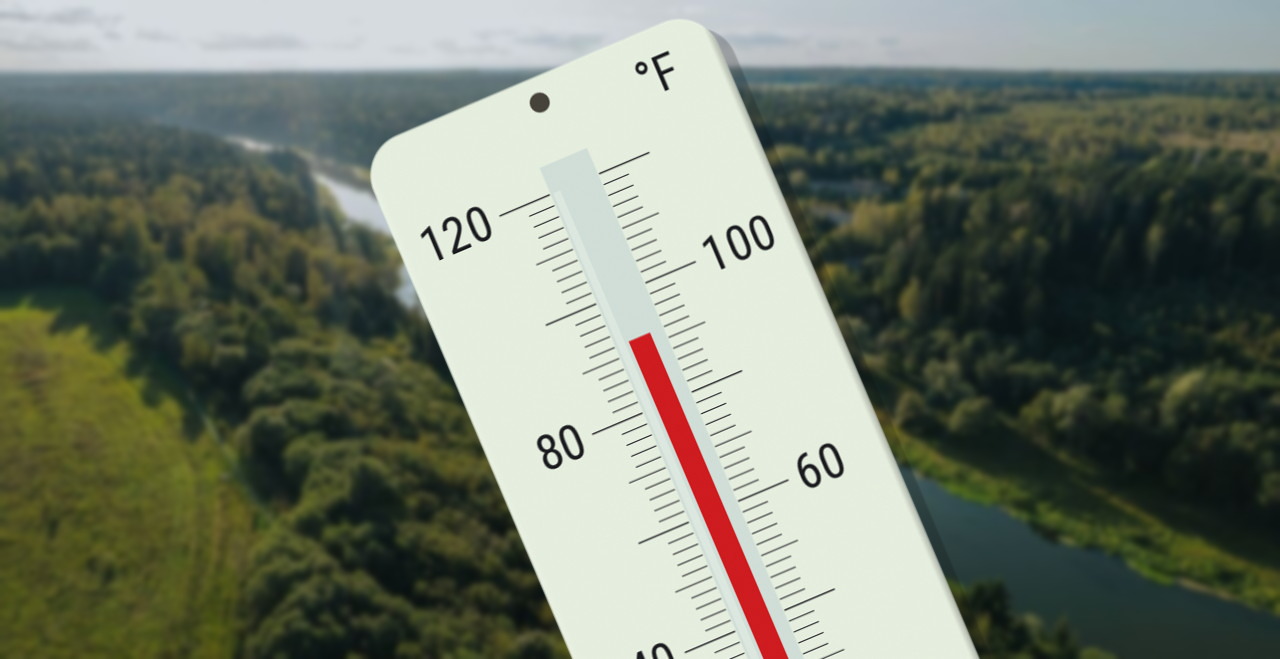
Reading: 92,°F
